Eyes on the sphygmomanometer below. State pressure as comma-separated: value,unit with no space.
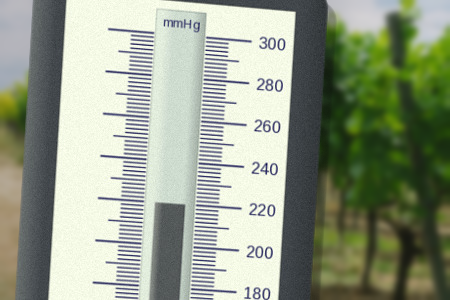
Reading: 220,mmHg
